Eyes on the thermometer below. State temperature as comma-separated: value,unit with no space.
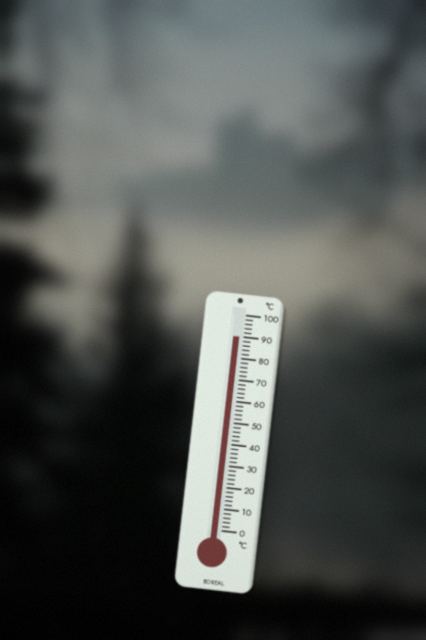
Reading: 90,°C
